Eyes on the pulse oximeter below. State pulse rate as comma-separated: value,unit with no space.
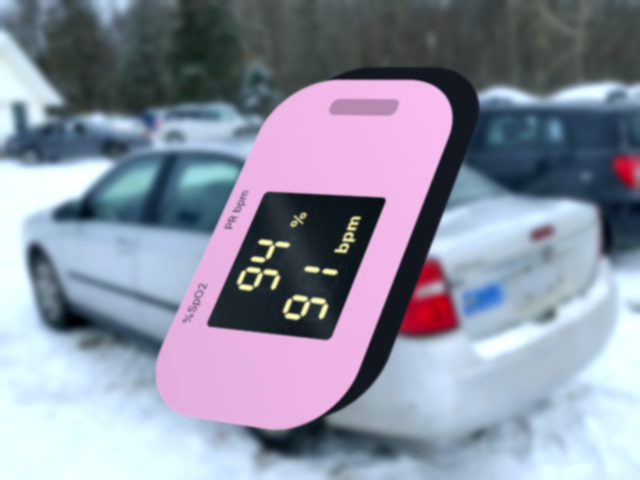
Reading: 91,bpm
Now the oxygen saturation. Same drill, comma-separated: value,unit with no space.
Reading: 94,%
